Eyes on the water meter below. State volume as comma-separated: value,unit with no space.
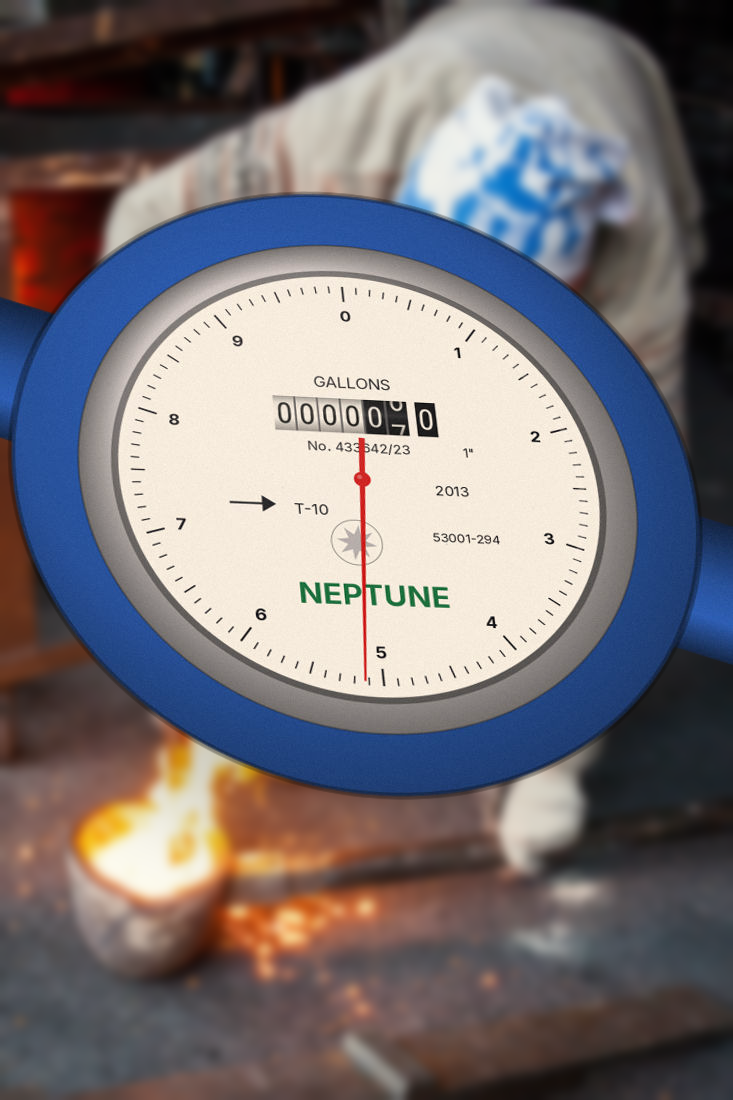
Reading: 65.1,gal
